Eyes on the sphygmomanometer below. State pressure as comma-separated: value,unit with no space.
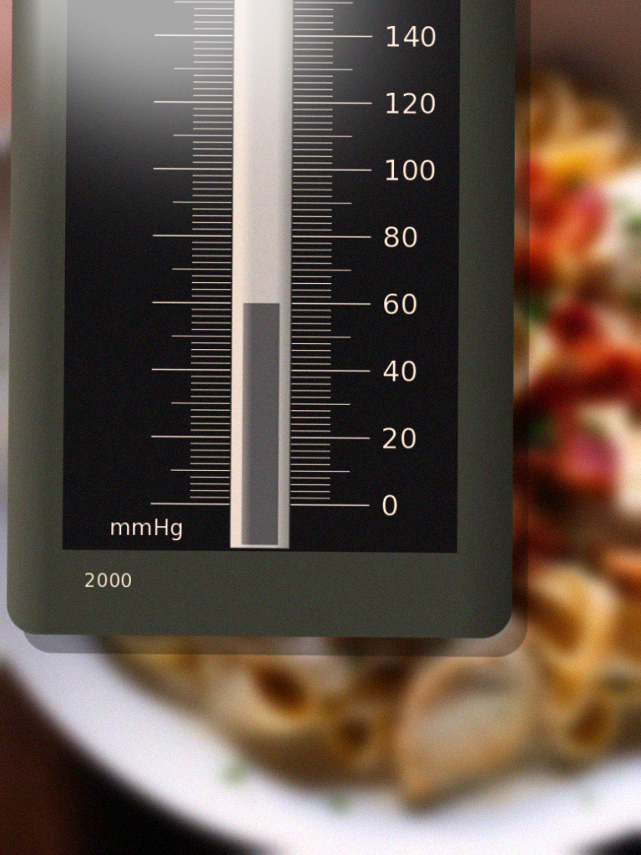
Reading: 60,mmHg
